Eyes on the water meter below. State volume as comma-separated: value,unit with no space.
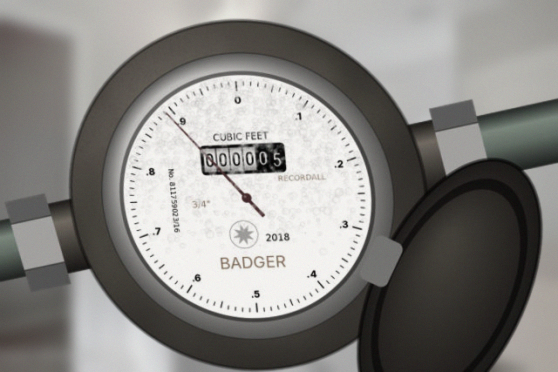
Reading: 4.89,ft³
